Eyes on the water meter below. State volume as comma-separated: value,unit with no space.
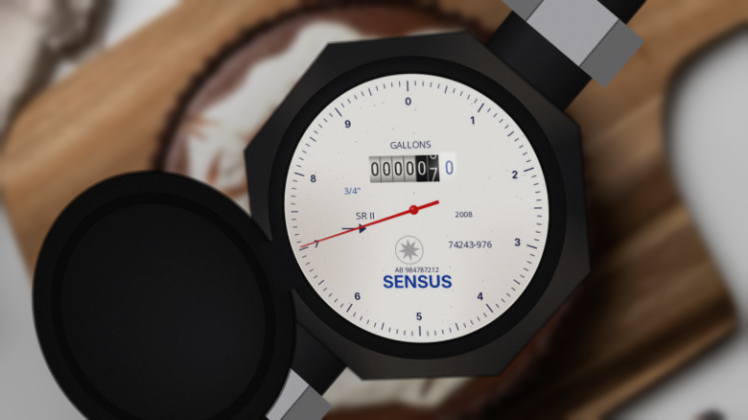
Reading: 67.0,gal
